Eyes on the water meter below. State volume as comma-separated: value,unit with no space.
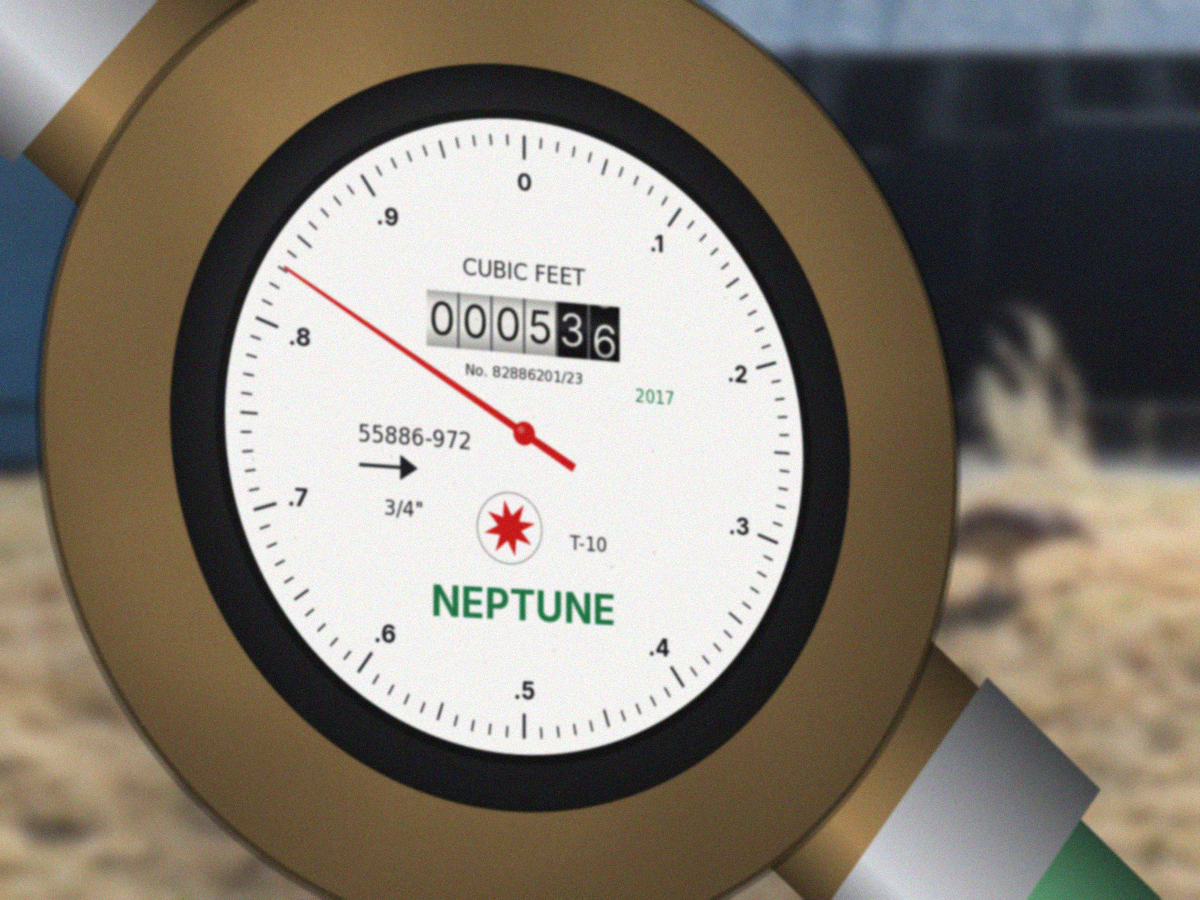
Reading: 535.83,ft³
